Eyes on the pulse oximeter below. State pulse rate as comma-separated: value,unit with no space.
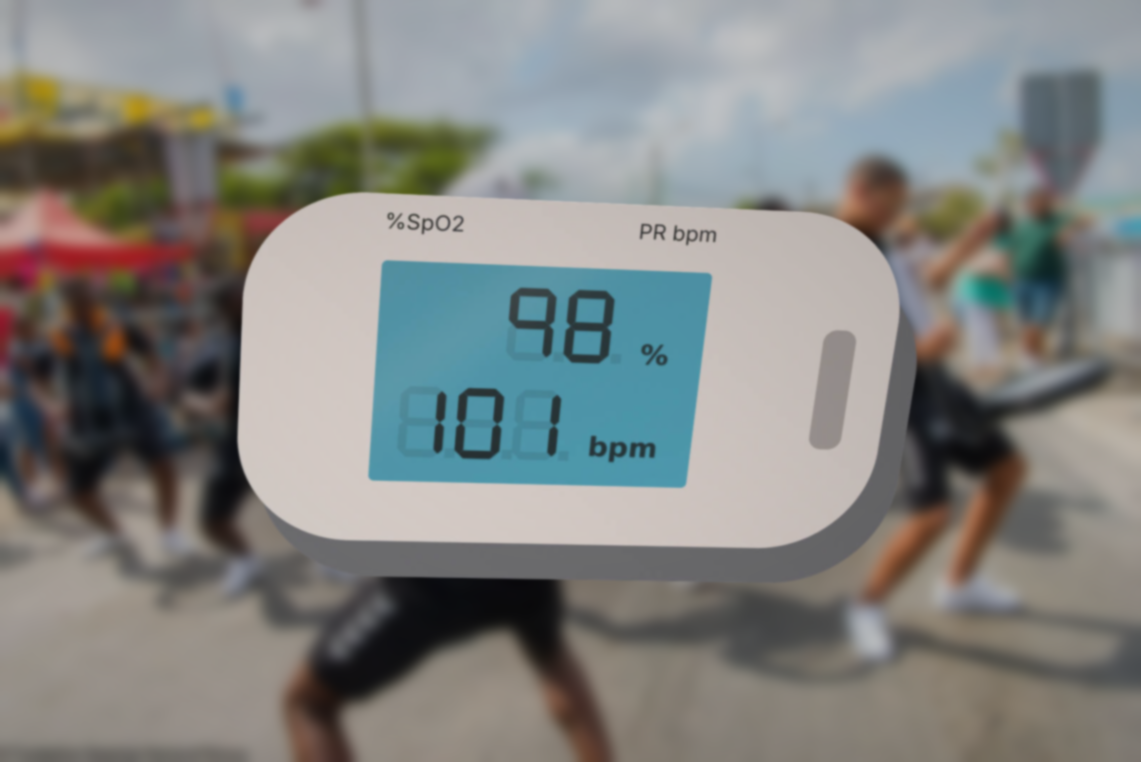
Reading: 101,bpm
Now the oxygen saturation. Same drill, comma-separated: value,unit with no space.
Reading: 98,%
